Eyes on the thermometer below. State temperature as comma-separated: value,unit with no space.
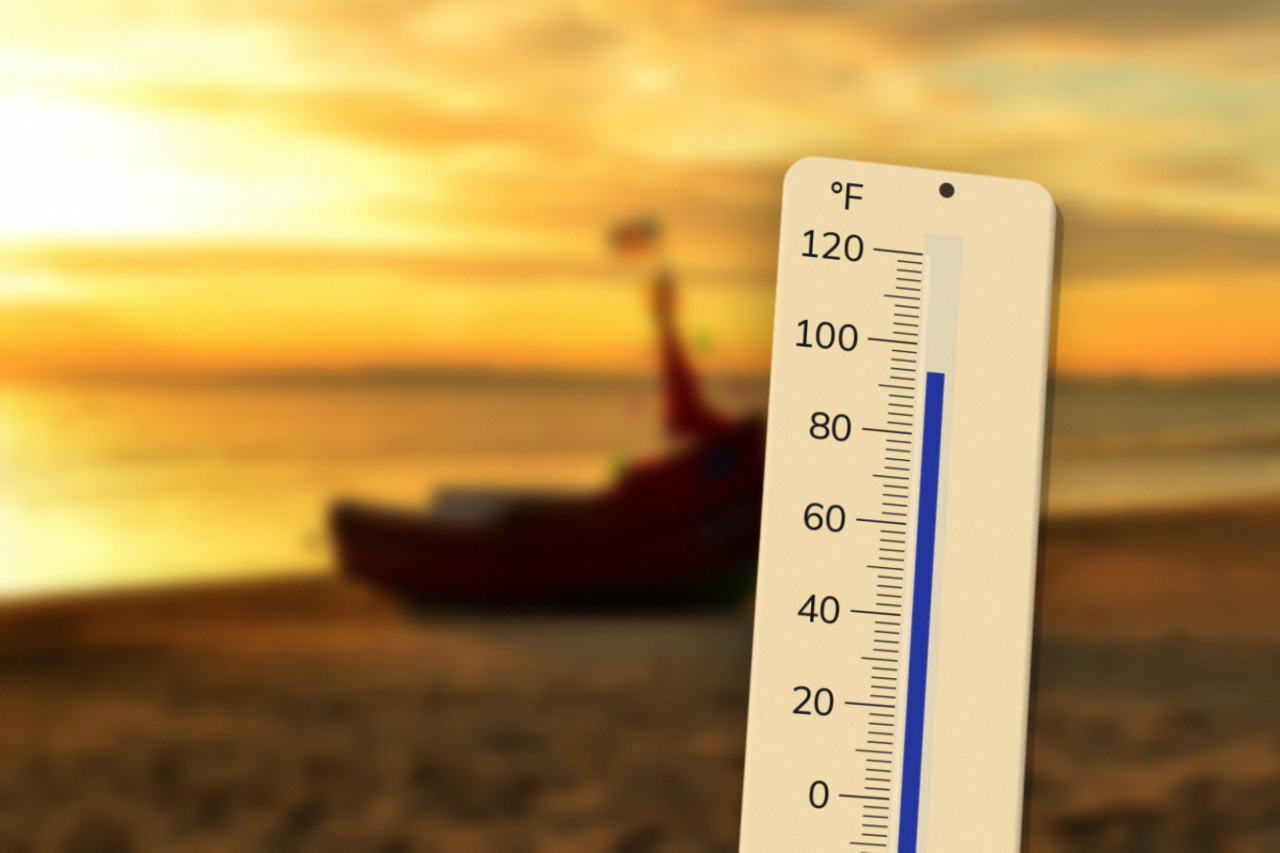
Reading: 94,°F
